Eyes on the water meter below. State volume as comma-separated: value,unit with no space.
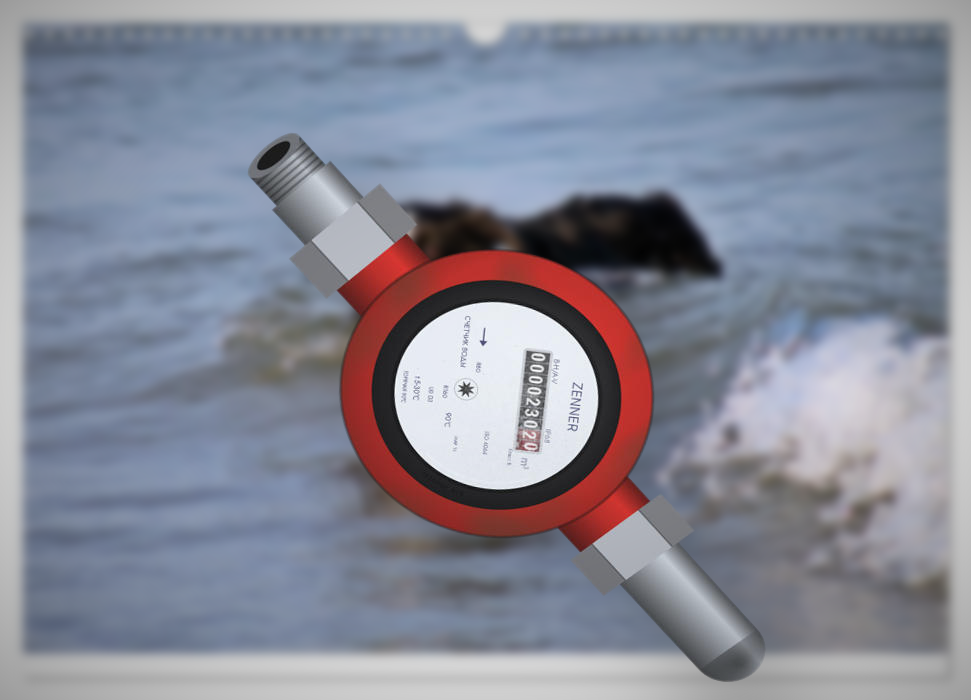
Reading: 230.20,m³
